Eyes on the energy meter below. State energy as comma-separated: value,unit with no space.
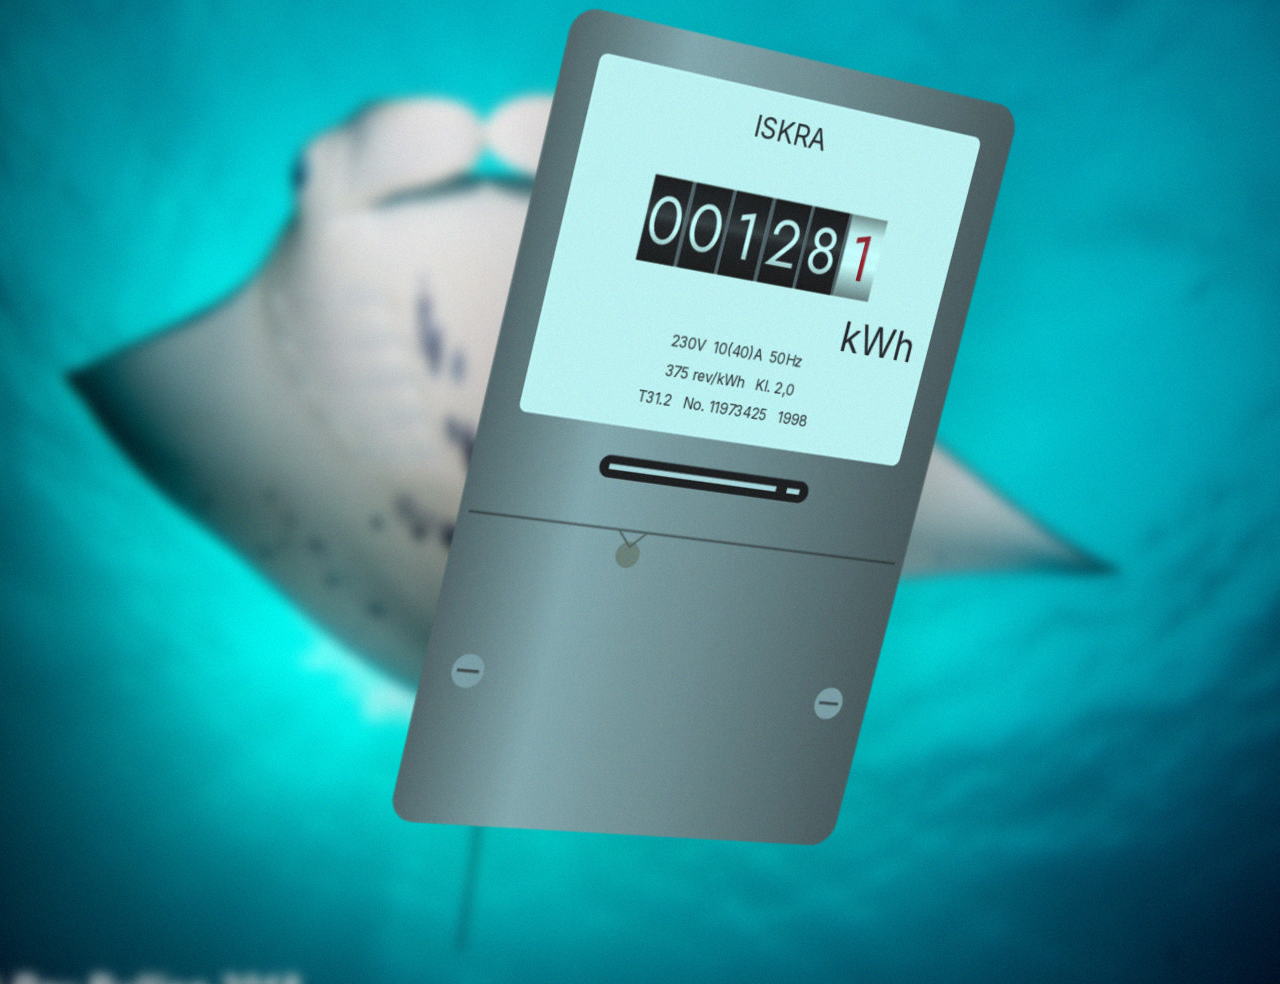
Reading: 128.1,kWh
